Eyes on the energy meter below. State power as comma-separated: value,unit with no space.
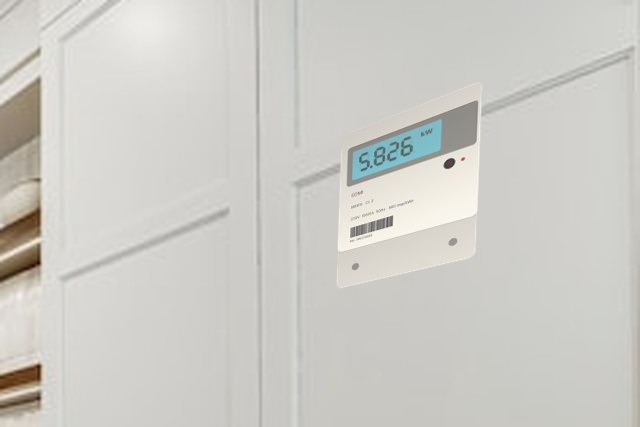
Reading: 5.826,kW
